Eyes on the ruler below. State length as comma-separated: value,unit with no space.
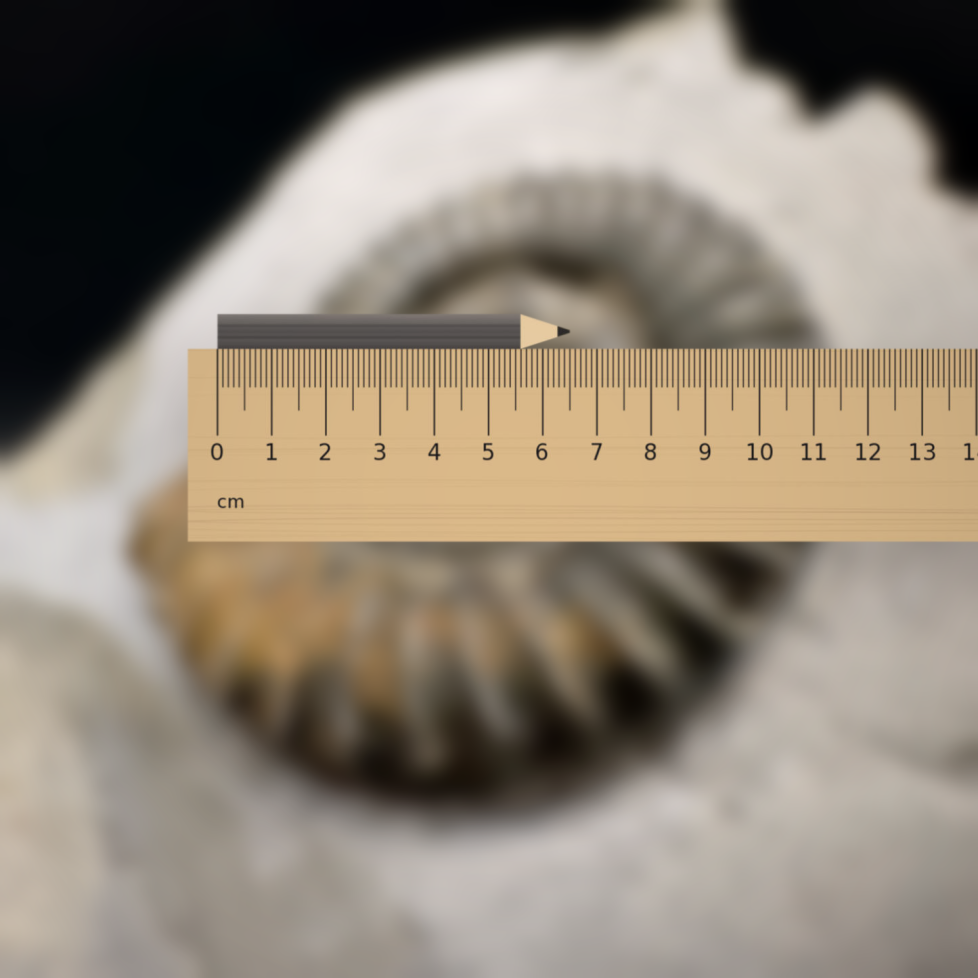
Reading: 6.5,cm
